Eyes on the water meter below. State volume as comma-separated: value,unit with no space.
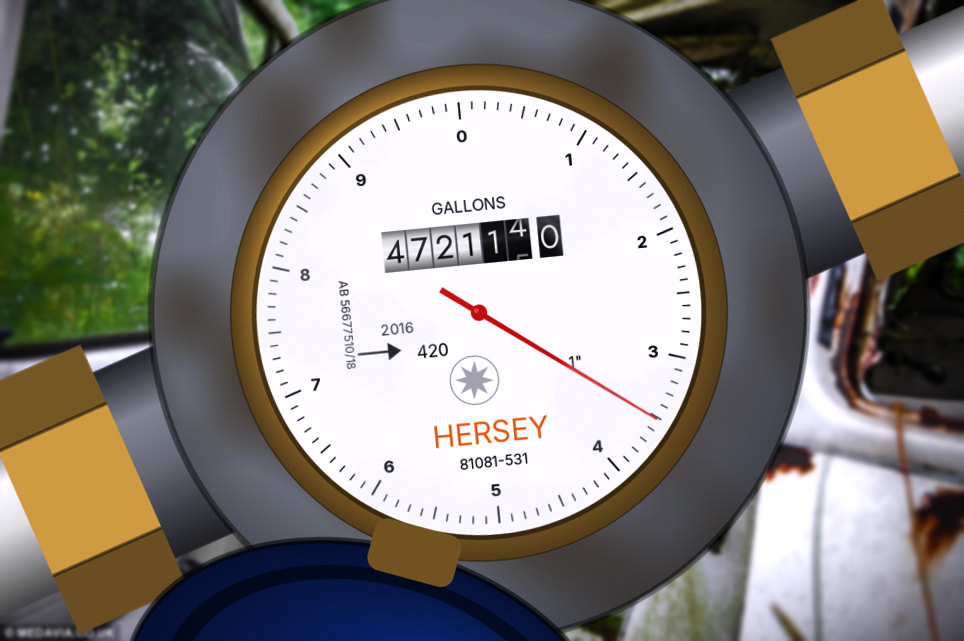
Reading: 4721143.5,gal
